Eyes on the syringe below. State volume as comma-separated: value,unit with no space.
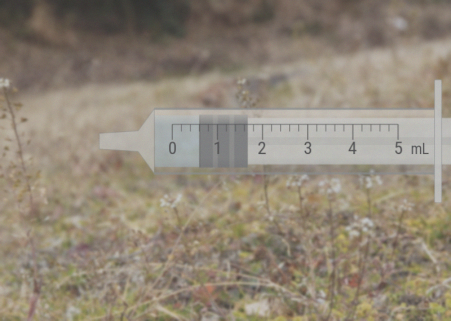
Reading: 0.6,mL
